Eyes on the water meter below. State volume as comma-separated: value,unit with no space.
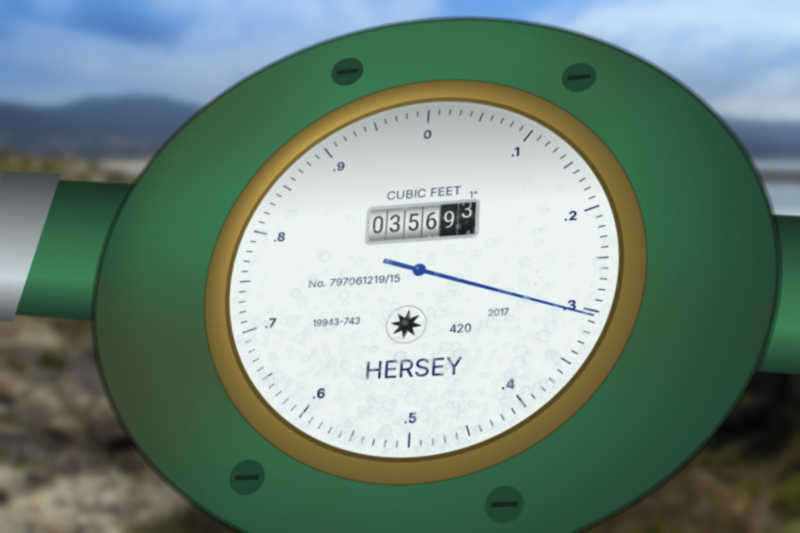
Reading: 35693.30,ft³
